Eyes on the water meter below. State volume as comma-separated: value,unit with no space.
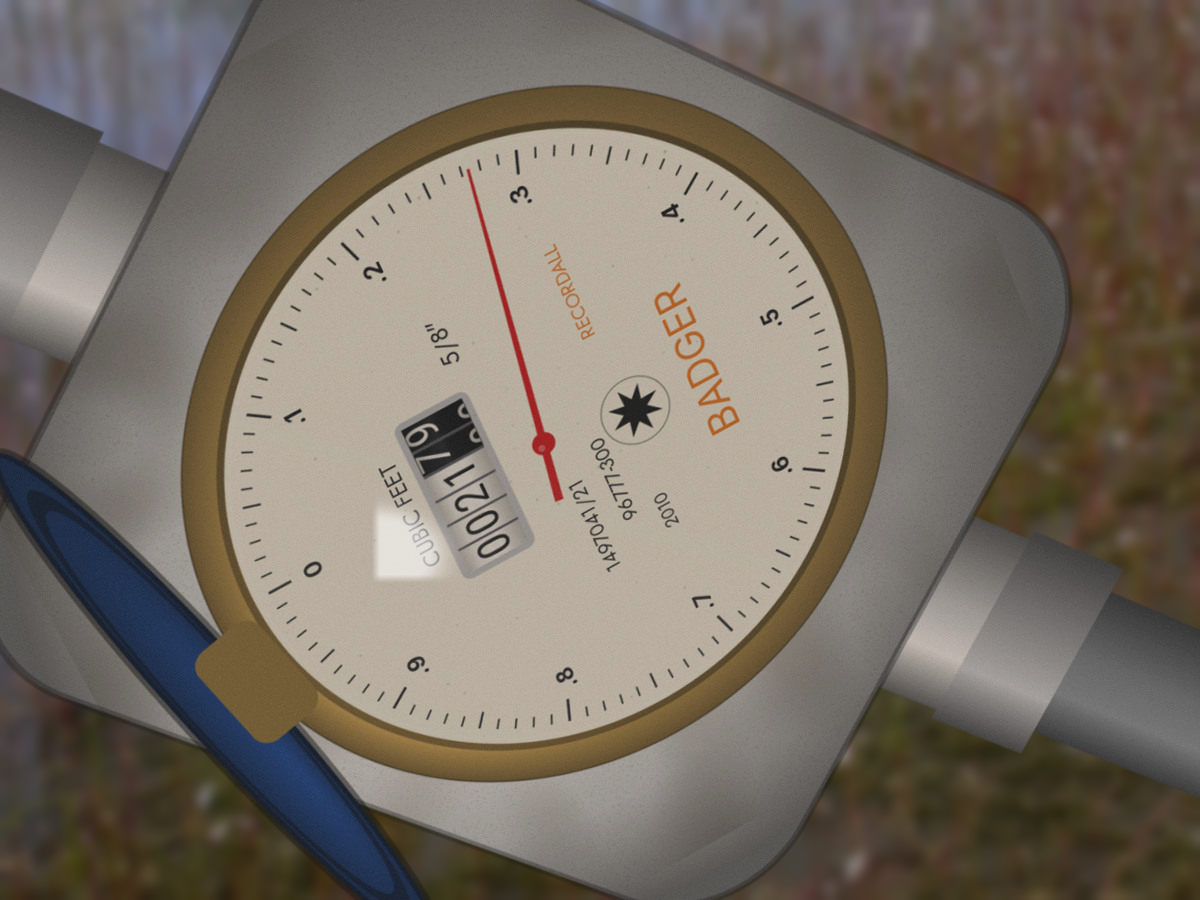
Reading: 2179.27,ft³
